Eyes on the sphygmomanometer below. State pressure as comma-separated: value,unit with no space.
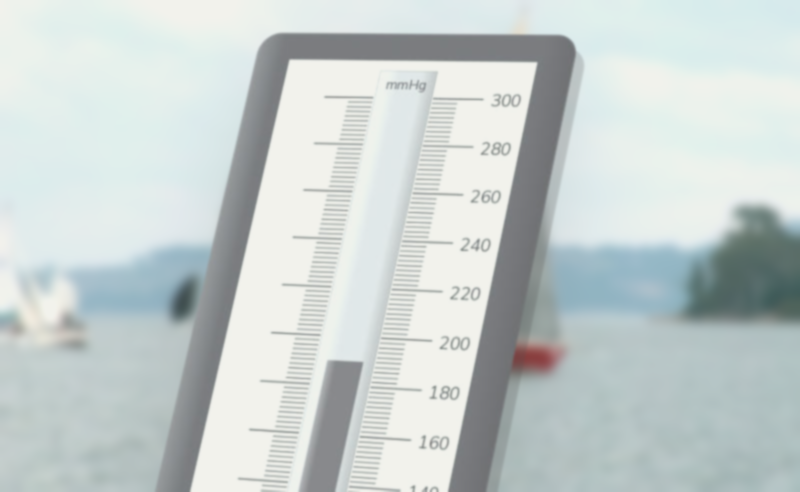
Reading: 190,mmHg
